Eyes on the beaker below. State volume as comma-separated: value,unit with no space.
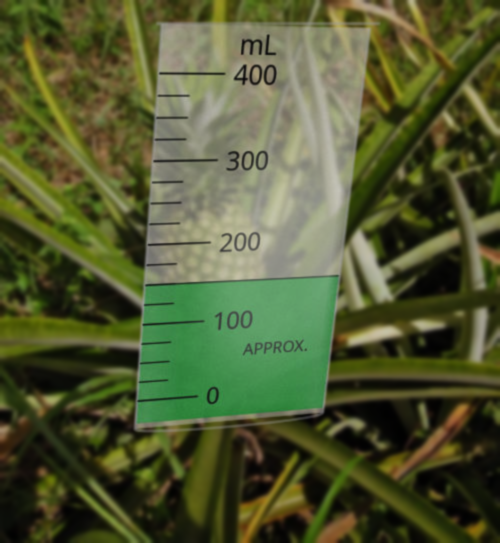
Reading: 150,mL
